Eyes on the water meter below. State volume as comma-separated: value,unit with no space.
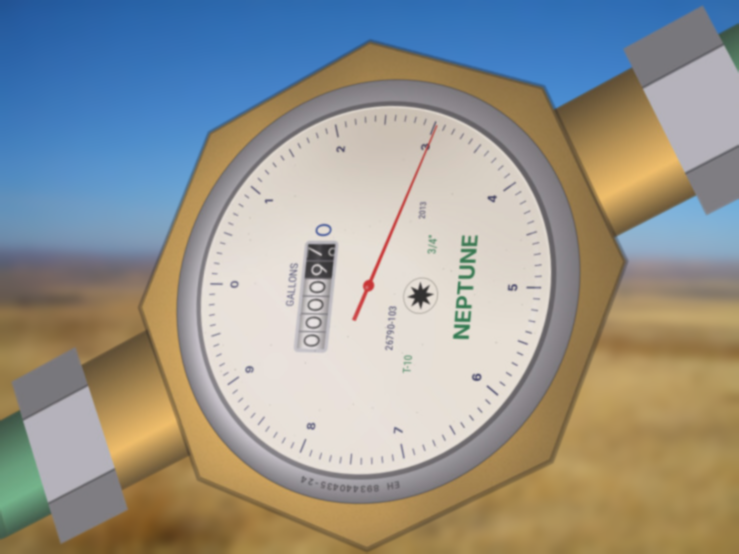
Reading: 973.0,gal
